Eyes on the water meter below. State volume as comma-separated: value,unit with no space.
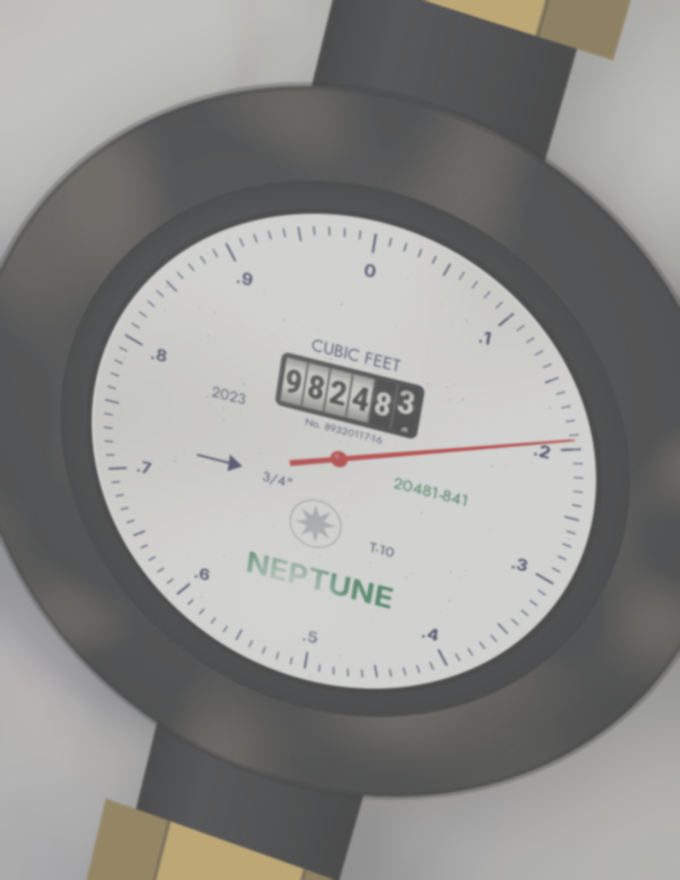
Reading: 982483.19,ft³
